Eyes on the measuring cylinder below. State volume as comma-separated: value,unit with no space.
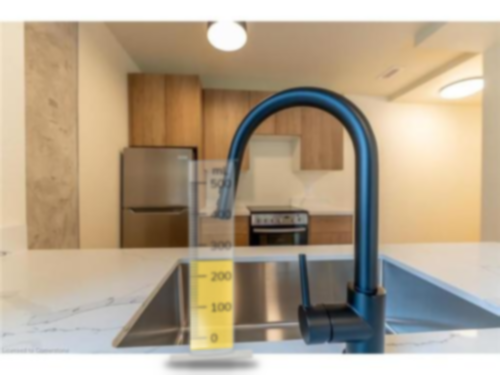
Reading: 250,mL
